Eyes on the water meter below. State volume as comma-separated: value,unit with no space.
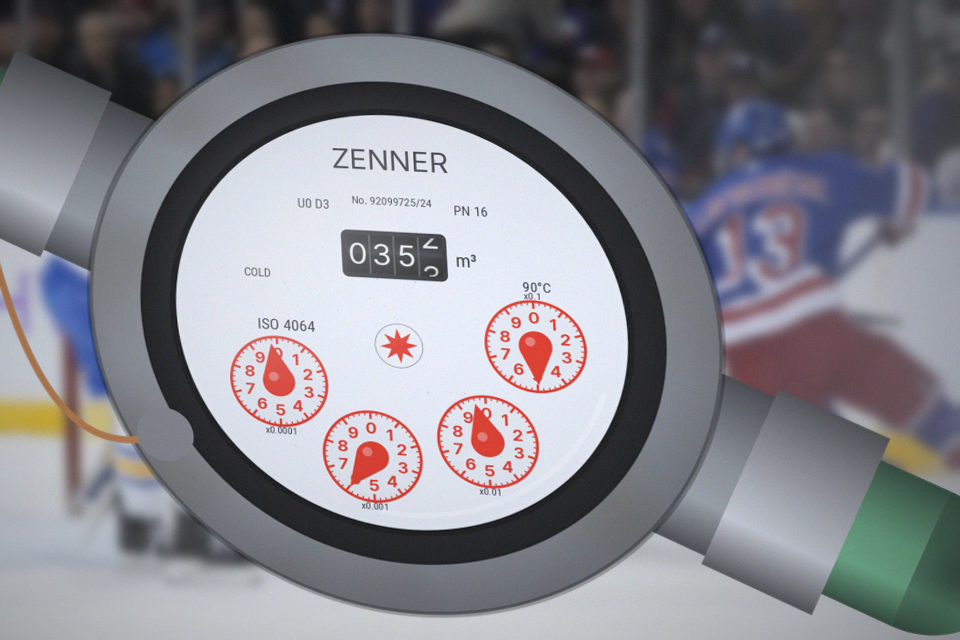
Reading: 352.4959,m³
